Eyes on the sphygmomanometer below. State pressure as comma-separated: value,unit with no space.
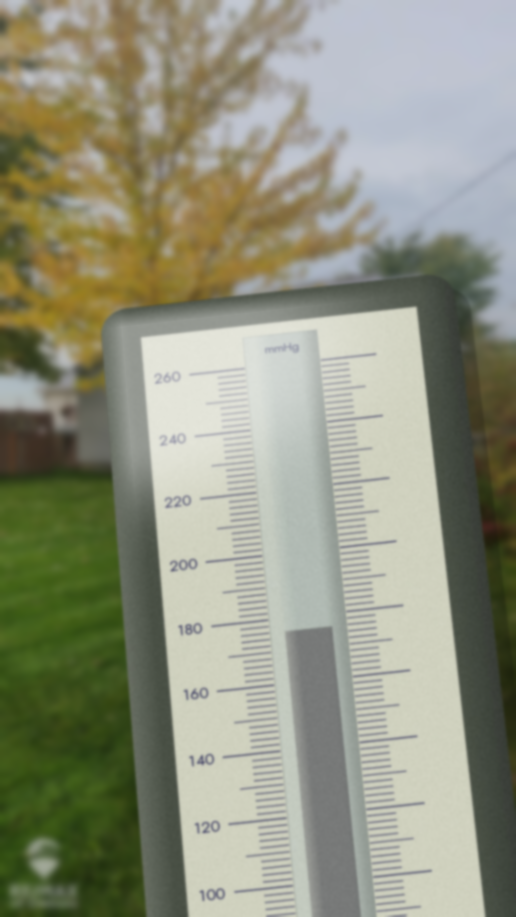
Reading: 176,mmHg
